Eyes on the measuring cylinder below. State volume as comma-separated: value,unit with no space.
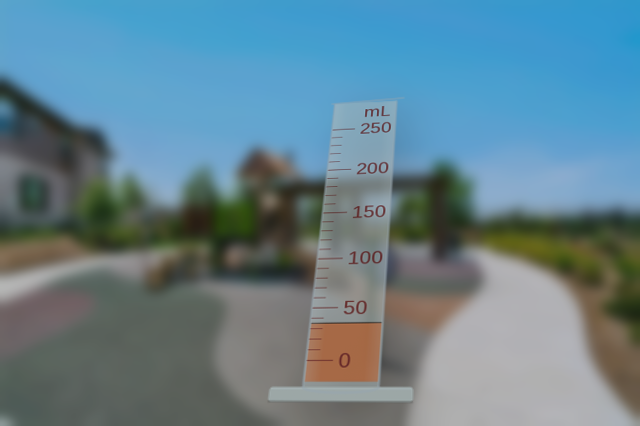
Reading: 35,mL
